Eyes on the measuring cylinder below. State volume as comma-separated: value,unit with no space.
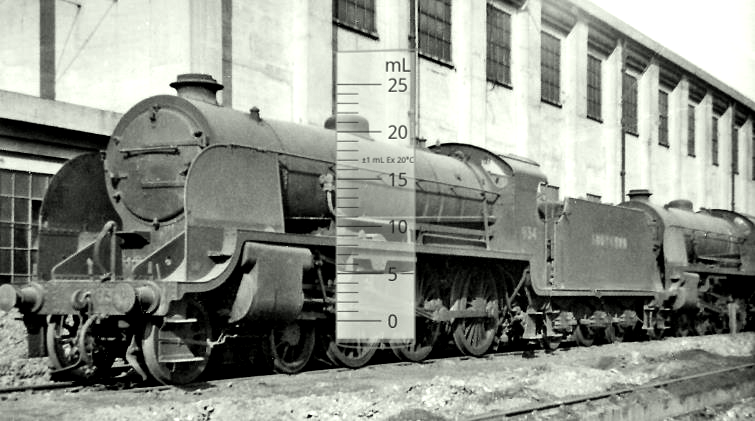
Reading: 5,mL
